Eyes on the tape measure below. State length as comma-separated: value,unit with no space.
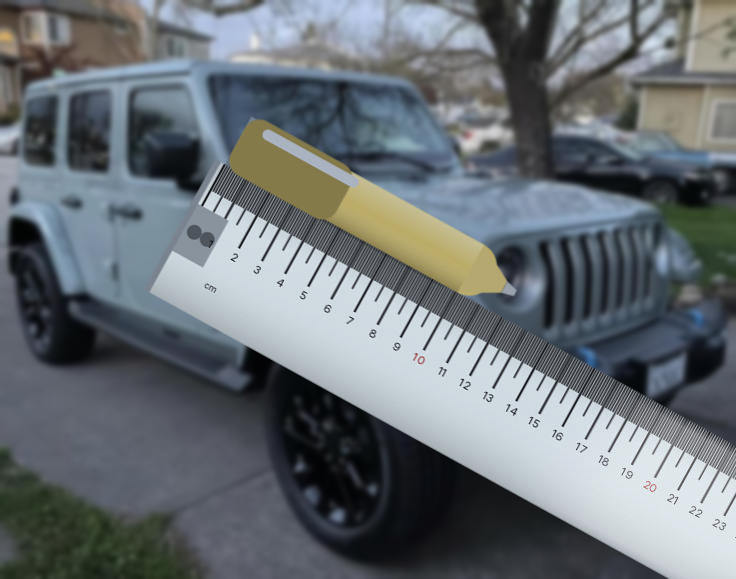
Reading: 12,cm
